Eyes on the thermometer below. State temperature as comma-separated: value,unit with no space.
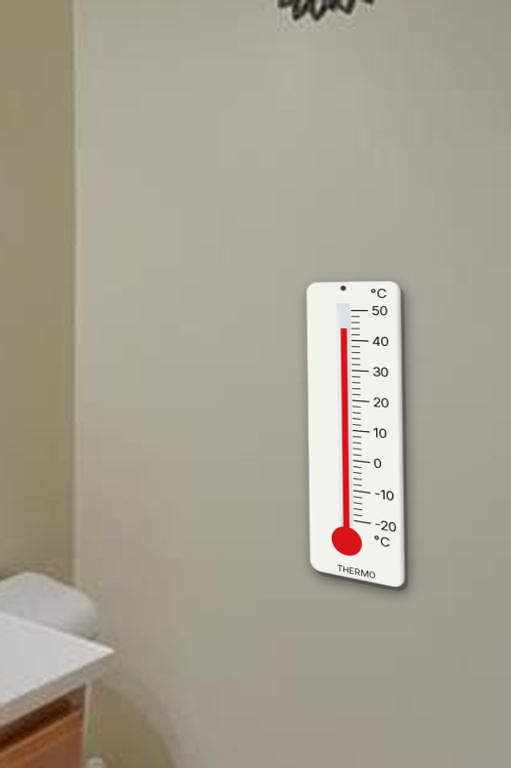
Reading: 44,°C
